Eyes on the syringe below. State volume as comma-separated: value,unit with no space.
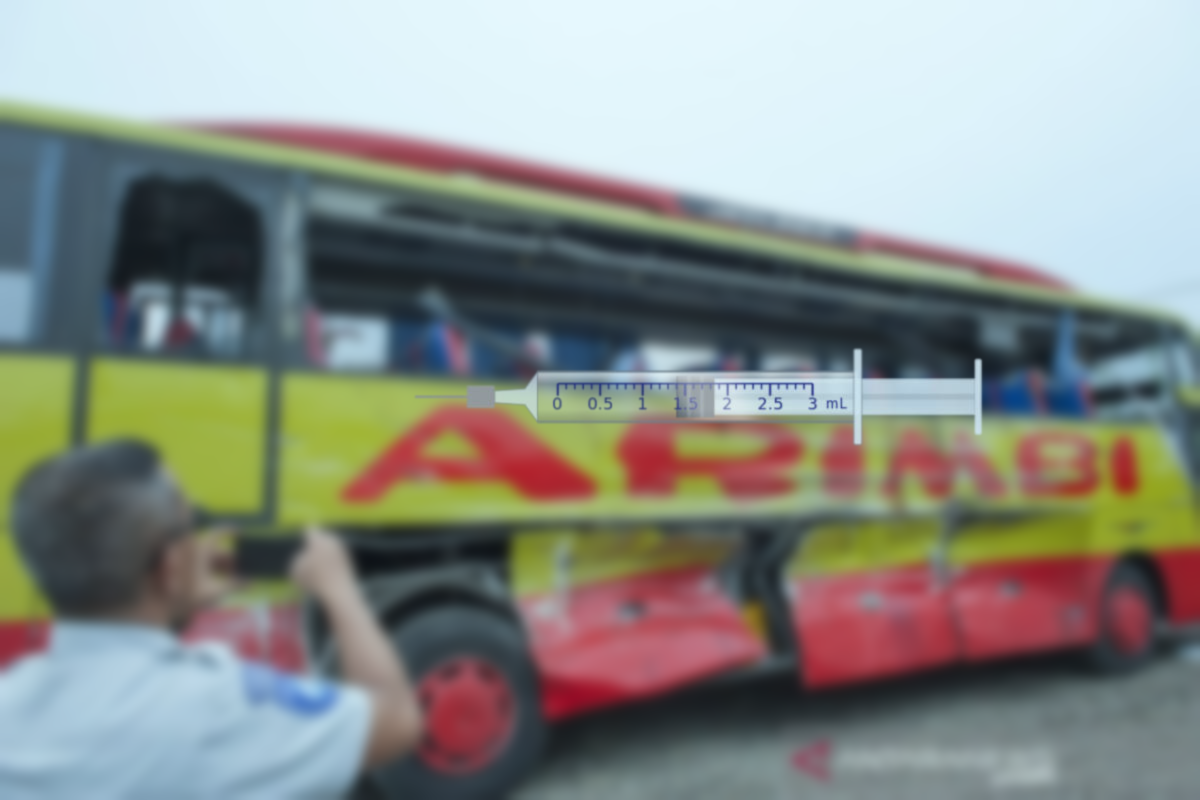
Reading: 1.4,mL
